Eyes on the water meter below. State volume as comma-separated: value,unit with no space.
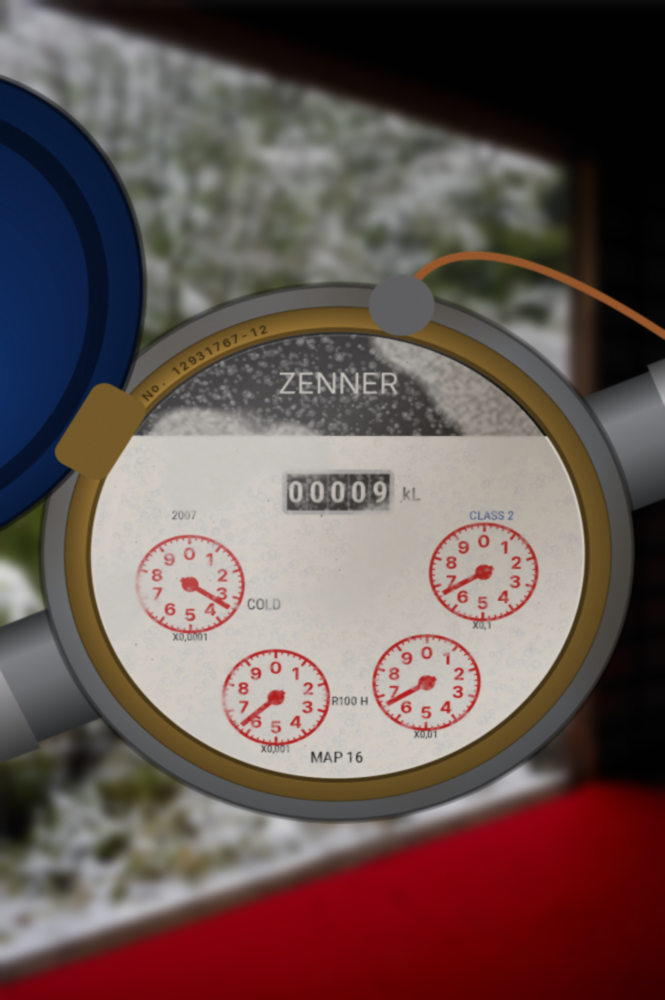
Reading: 9.6663,kL
